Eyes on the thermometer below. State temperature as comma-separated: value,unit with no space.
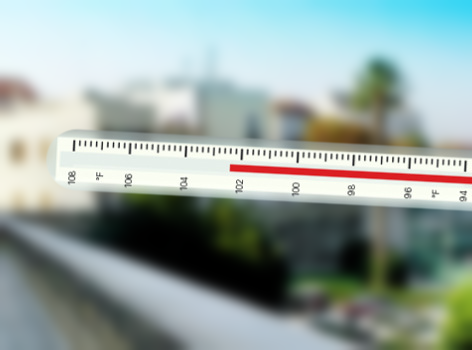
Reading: 102.4,°F
